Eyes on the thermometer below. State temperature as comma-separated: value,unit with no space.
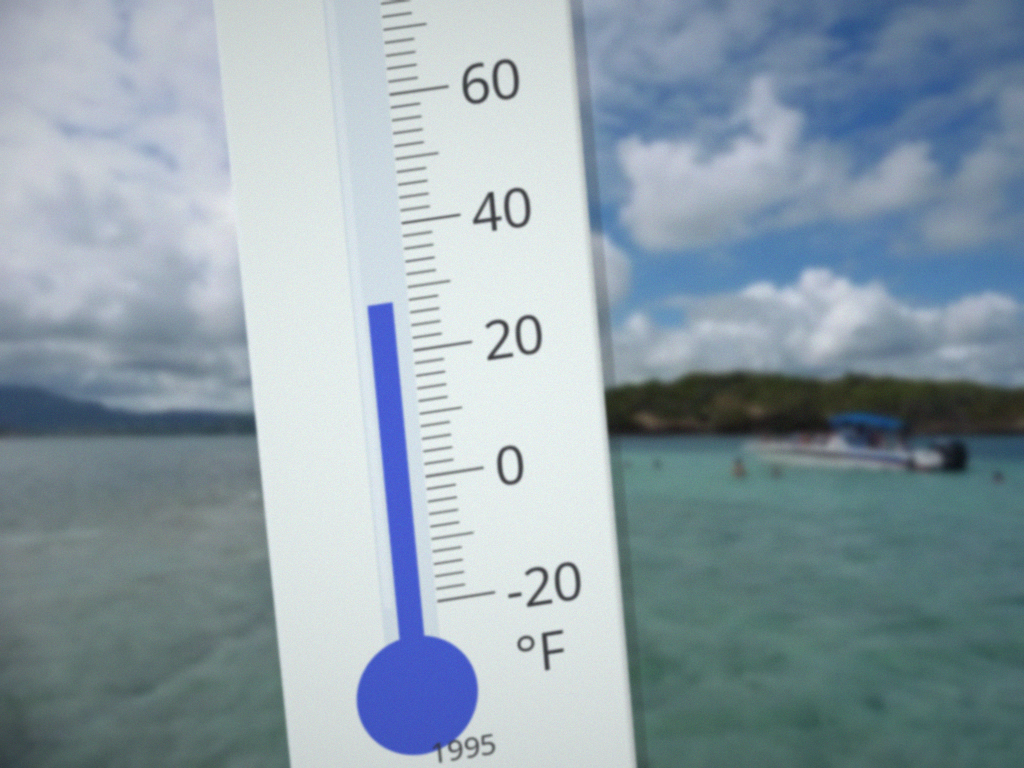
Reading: 28,°F
